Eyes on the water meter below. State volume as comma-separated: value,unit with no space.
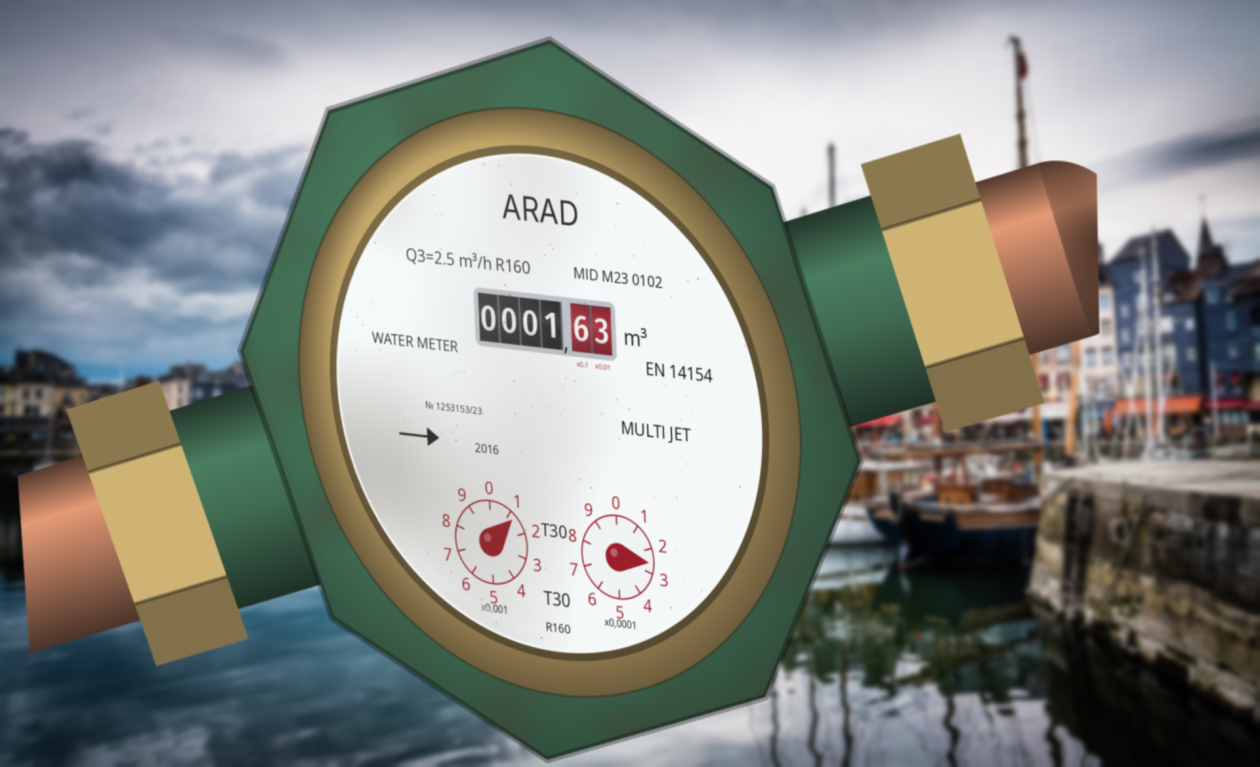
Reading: 1.6312,m³
